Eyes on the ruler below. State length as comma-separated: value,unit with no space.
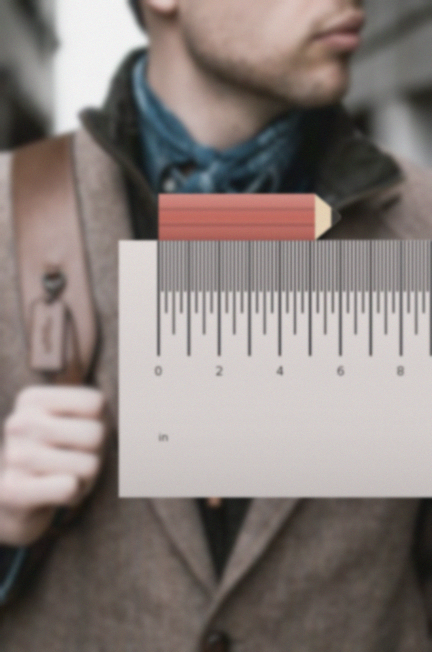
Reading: 6,in
